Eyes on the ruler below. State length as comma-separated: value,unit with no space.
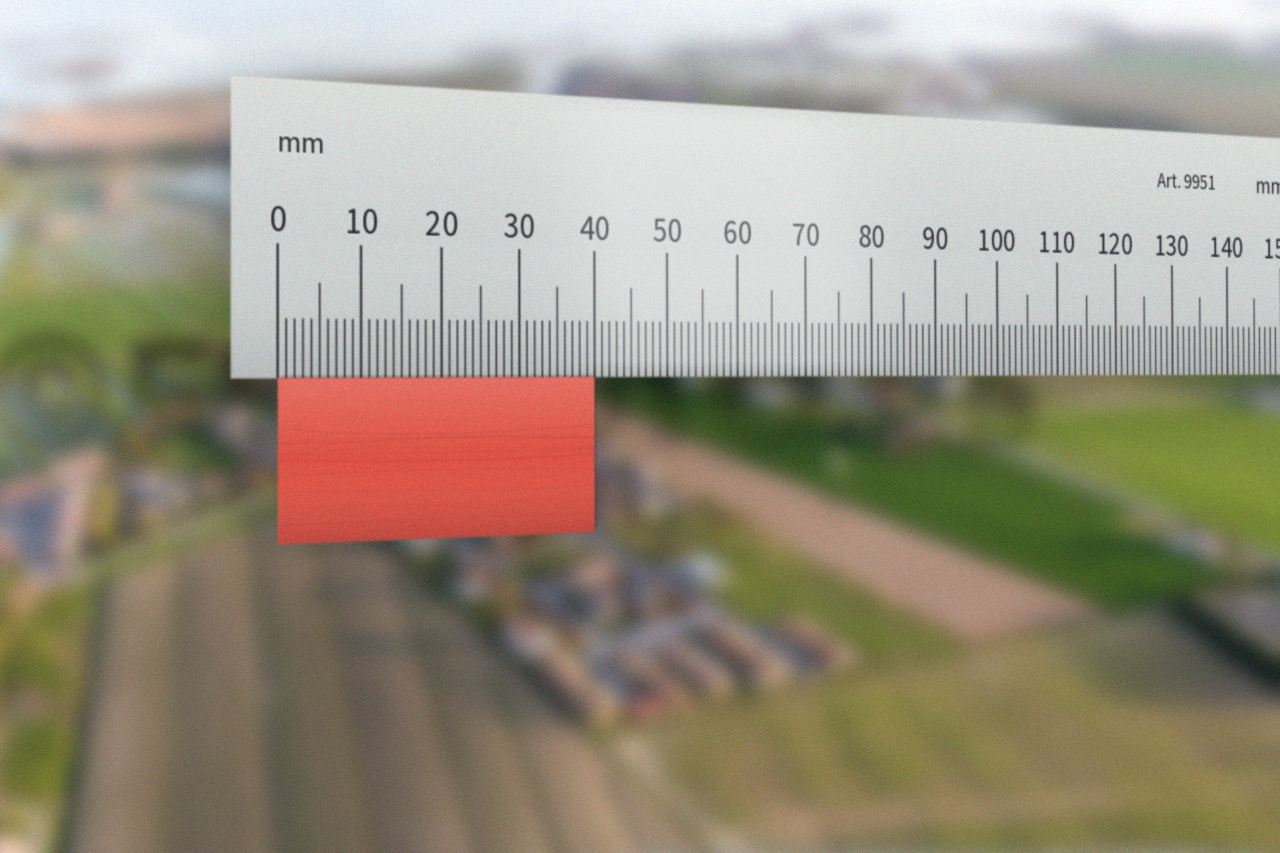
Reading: 40,mm
